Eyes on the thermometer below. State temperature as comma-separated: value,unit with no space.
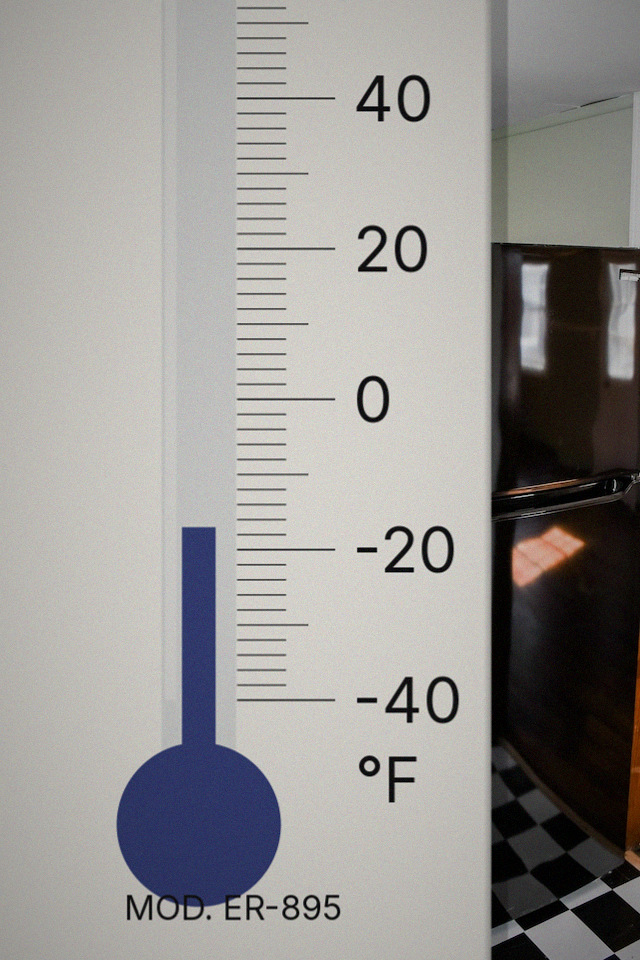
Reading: -17,°F
